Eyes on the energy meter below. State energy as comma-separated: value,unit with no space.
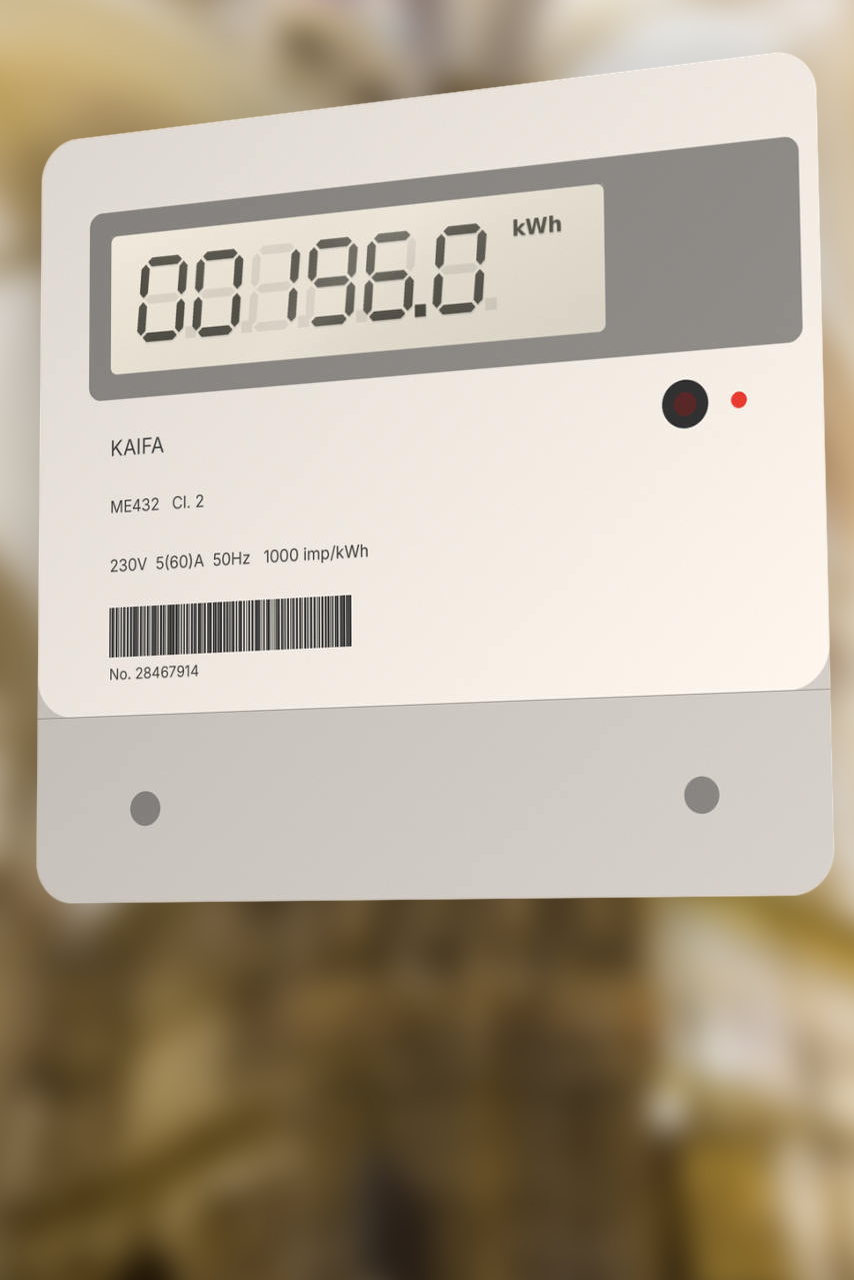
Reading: 196.0,kWh
